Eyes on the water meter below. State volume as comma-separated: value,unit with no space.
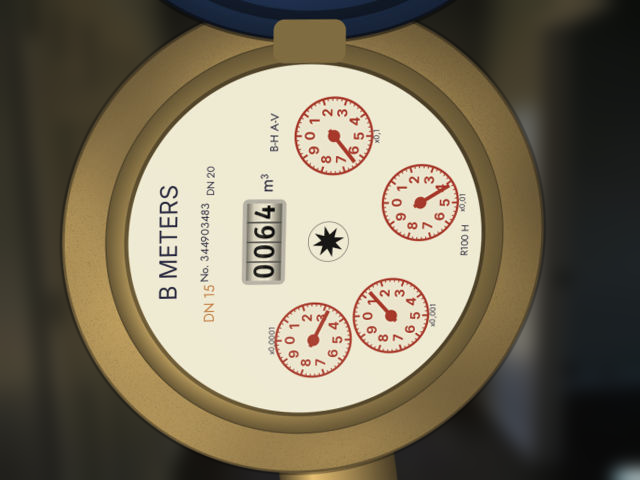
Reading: 64.6413,m³
